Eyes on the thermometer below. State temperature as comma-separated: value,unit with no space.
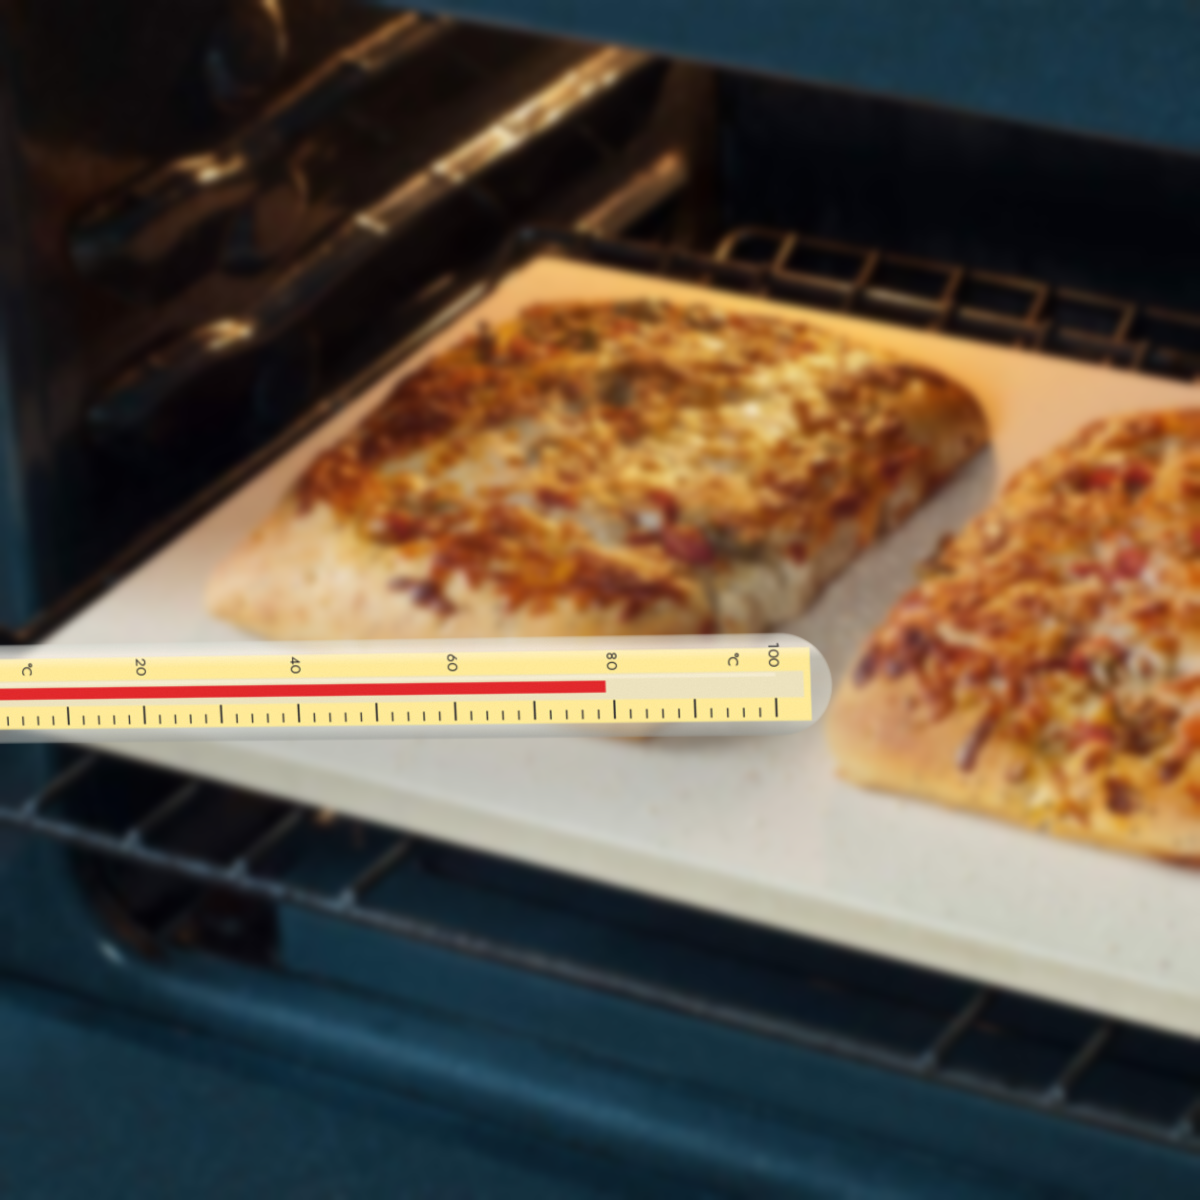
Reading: 79,°C
